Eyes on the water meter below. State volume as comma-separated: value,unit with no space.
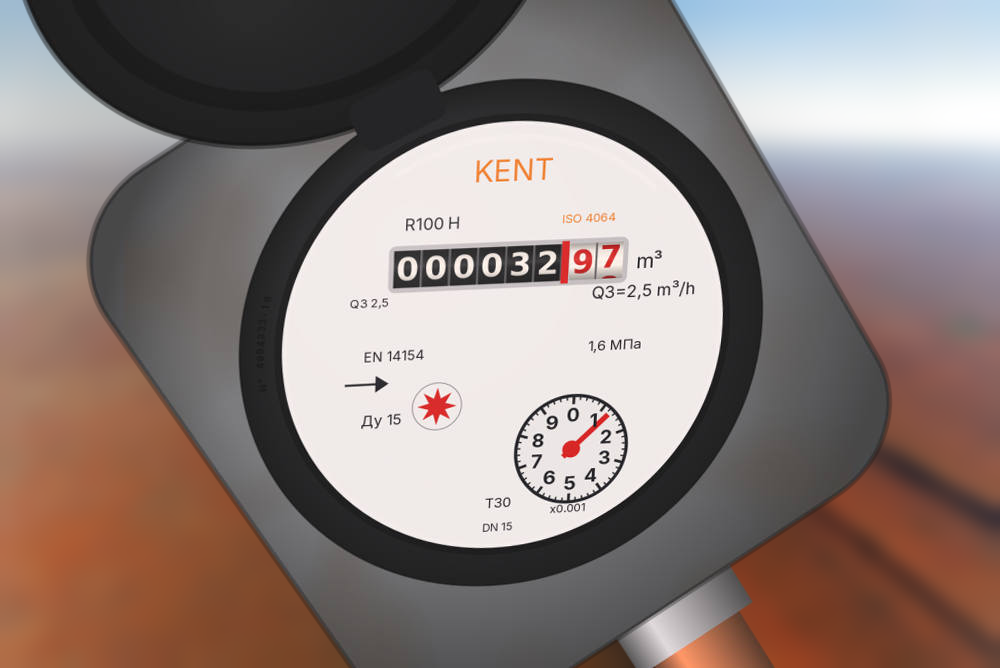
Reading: 32.971,m³
